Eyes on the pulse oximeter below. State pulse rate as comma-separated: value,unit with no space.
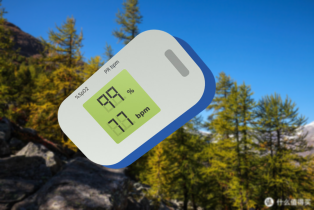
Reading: 77,bpm
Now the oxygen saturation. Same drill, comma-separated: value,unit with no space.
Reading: 99,%
